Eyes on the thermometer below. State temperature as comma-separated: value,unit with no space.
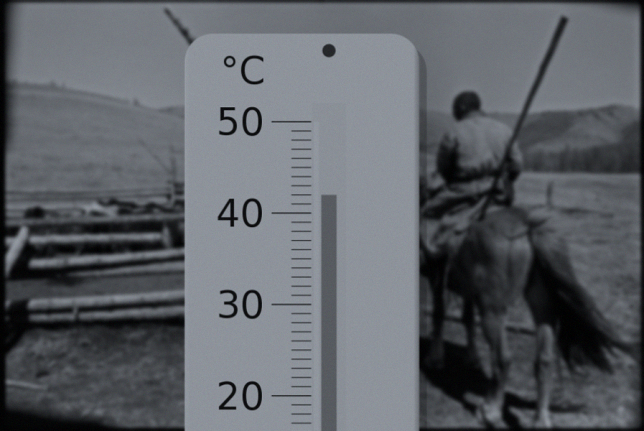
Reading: 42,°C
